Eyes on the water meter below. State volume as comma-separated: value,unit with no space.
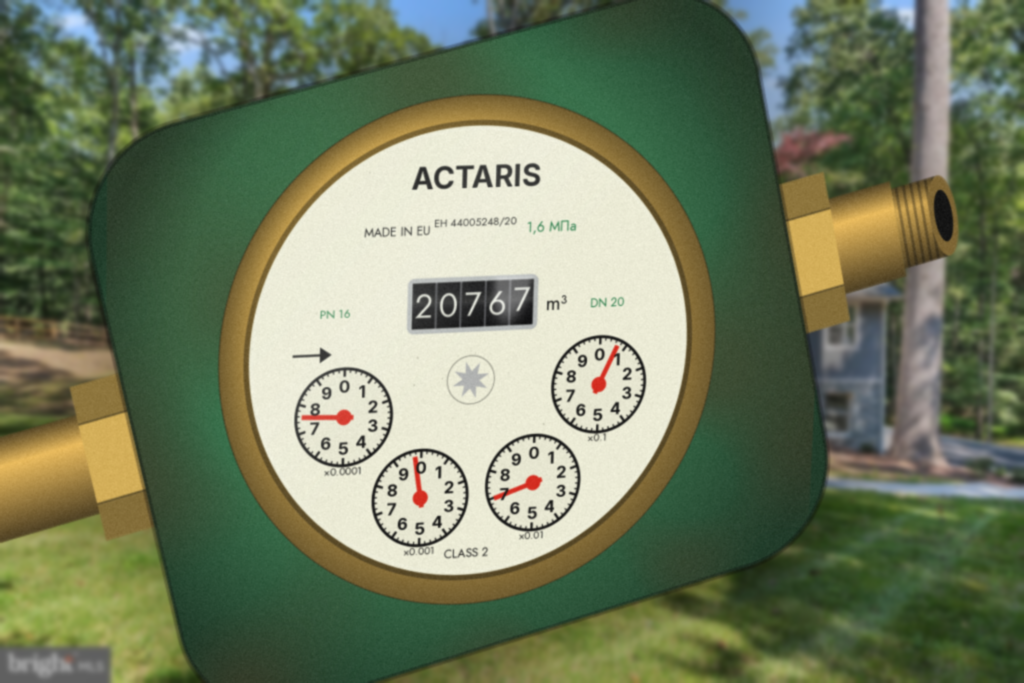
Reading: 20767.0697,m³
